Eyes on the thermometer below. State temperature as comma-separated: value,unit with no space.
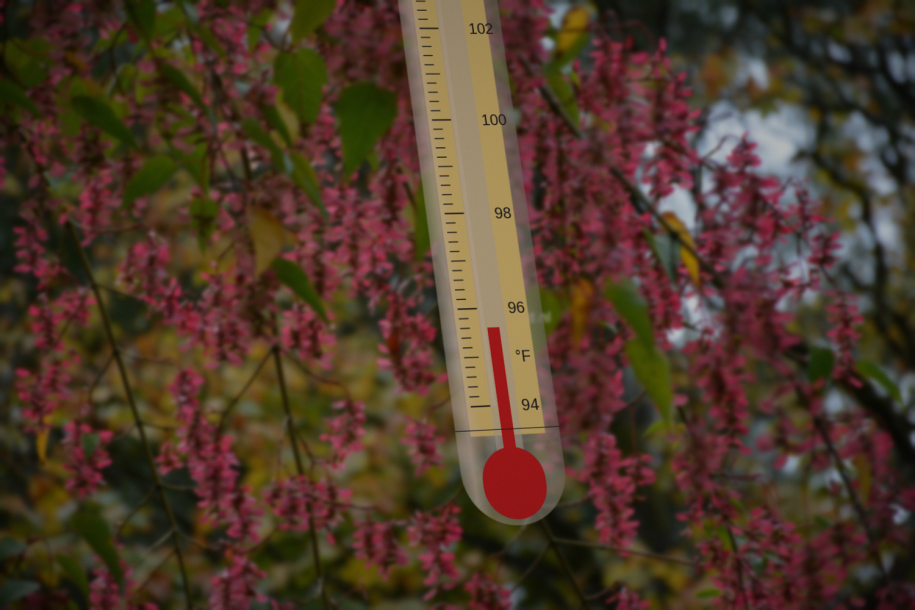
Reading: 95.6,°F
